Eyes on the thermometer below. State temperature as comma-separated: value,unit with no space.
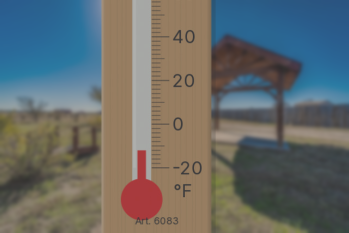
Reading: -12,°F
